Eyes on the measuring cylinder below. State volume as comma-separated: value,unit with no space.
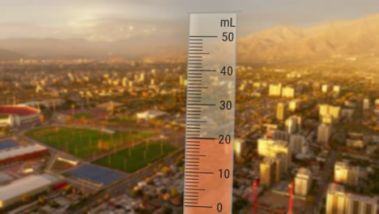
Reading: 20,mL
